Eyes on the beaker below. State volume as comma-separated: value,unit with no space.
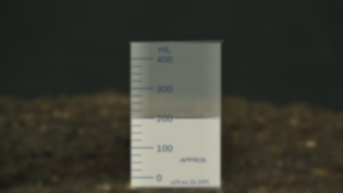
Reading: 200,mL
